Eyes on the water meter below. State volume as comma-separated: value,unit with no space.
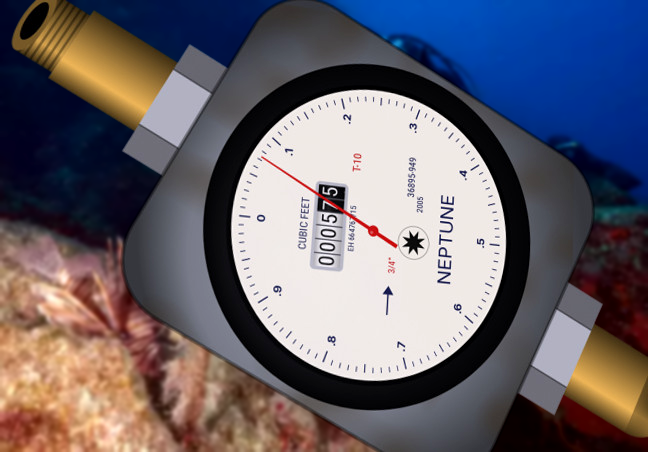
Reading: 575.07,ft³
